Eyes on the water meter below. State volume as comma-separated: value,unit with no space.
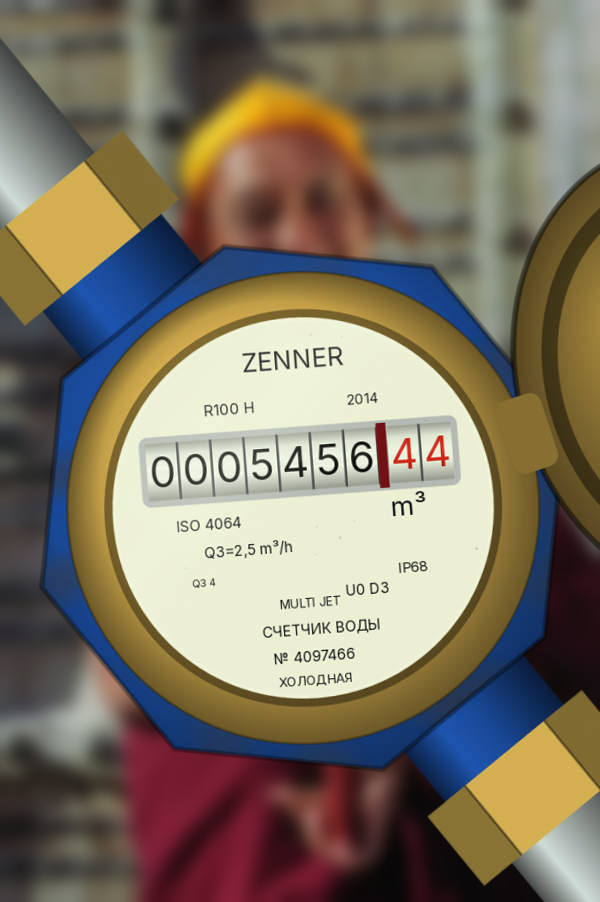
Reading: 5456.44,m³
